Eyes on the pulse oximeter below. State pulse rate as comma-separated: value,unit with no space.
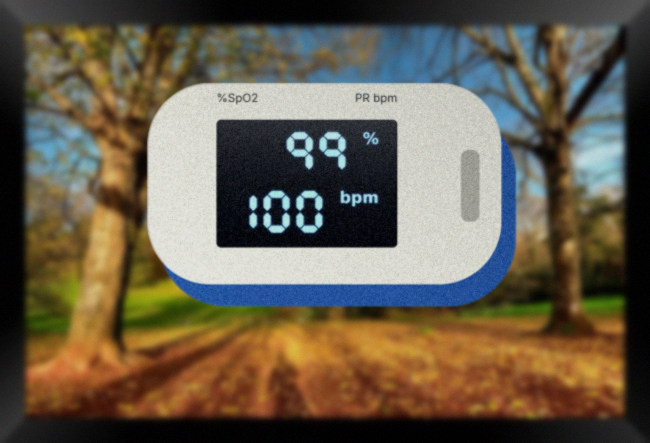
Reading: 100,bpm
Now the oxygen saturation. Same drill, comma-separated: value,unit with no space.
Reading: 99,%
